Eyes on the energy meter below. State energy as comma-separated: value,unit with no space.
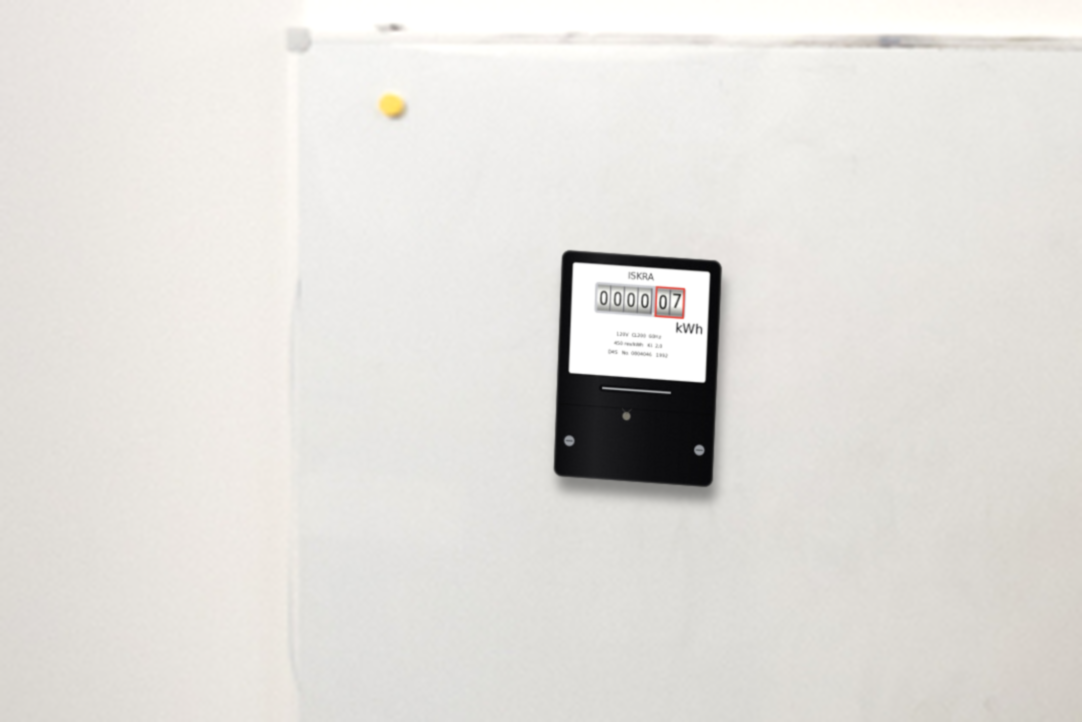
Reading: 0.07,kWh
